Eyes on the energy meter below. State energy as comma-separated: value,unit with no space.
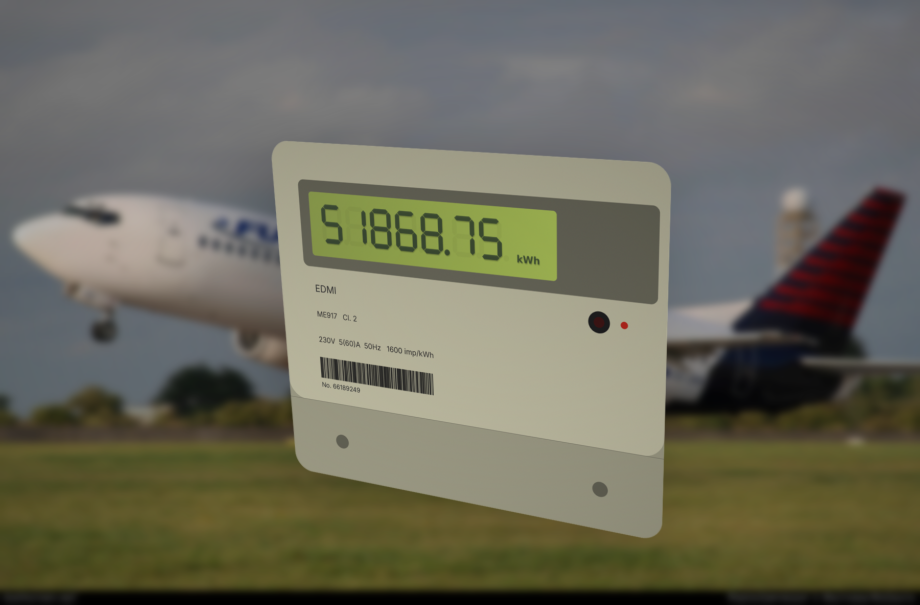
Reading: 51868.75,kWh
